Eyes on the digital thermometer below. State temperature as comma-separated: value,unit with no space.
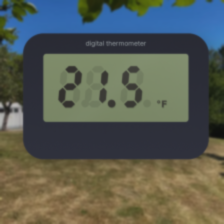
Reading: 21.5,°F
